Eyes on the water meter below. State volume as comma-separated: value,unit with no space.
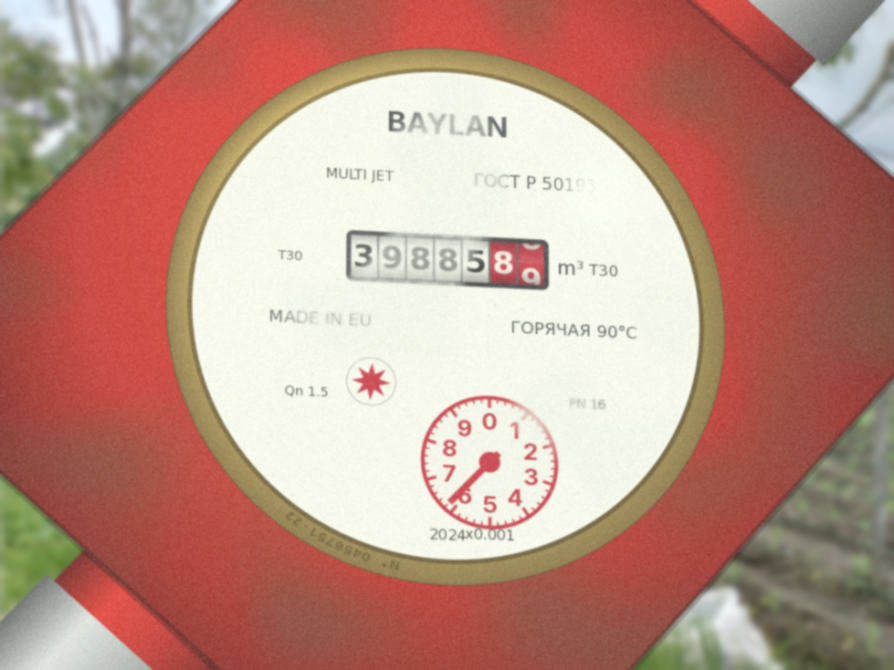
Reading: 39885.886,m³
